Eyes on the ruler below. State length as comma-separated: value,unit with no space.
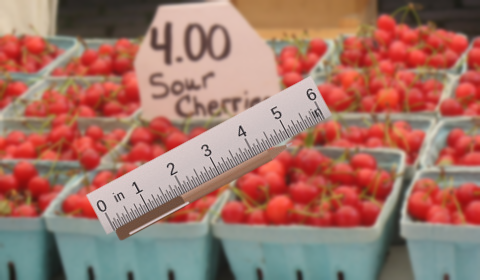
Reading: 5,in
